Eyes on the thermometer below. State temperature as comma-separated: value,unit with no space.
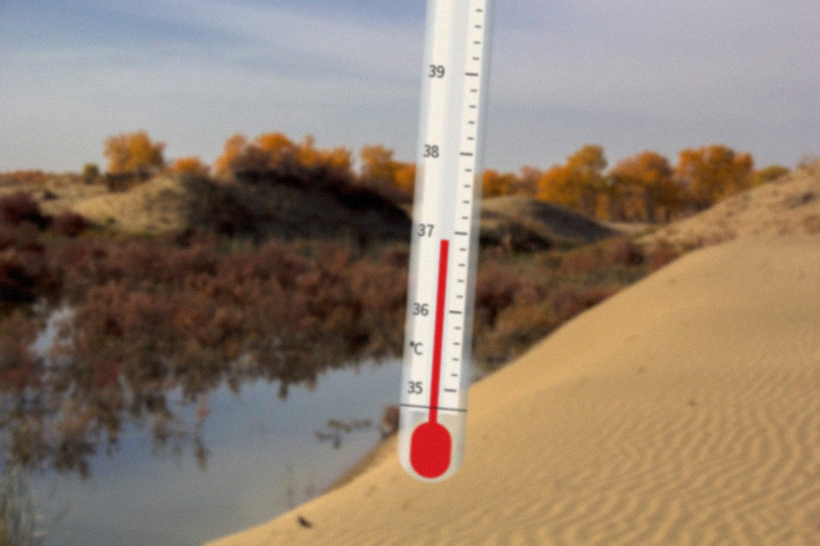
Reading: 36.9,°C
